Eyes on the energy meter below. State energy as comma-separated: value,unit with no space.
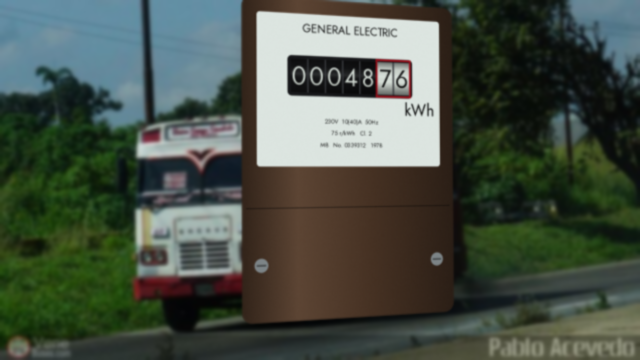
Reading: 48.76,kWh
